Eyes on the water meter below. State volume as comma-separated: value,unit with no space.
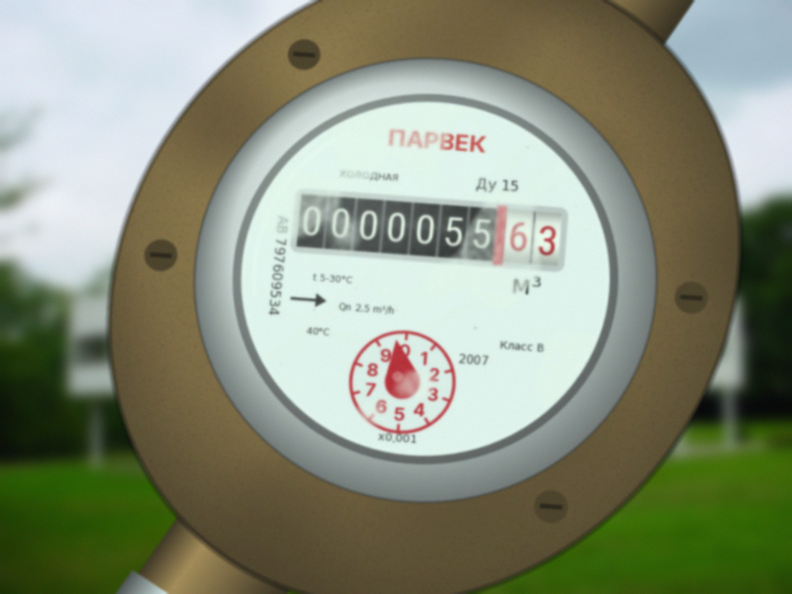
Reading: 55.629,m³
